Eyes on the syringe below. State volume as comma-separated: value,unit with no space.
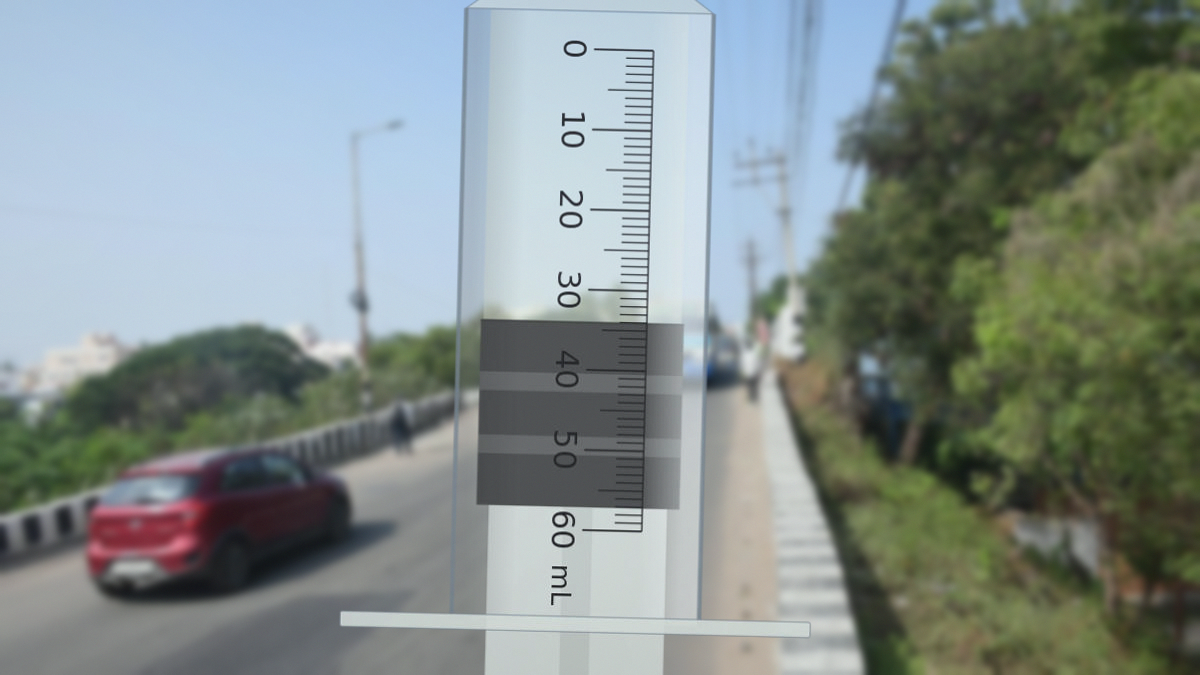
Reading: 34,mL
